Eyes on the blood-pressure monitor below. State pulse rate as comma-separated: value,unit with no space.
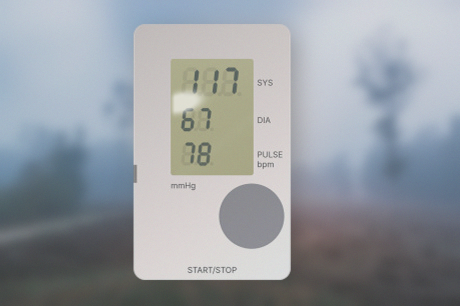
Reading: 78,bpm
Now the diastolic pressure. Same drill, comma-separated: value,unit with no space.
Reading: 67,mmHg
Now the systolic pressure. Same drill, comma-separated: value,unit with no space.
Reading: 117,mmHg
